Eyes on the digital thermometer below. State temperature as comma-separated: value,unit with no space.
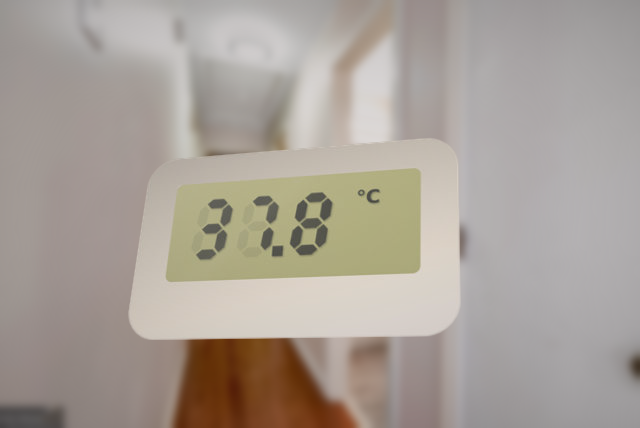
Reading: 37.8,°C
